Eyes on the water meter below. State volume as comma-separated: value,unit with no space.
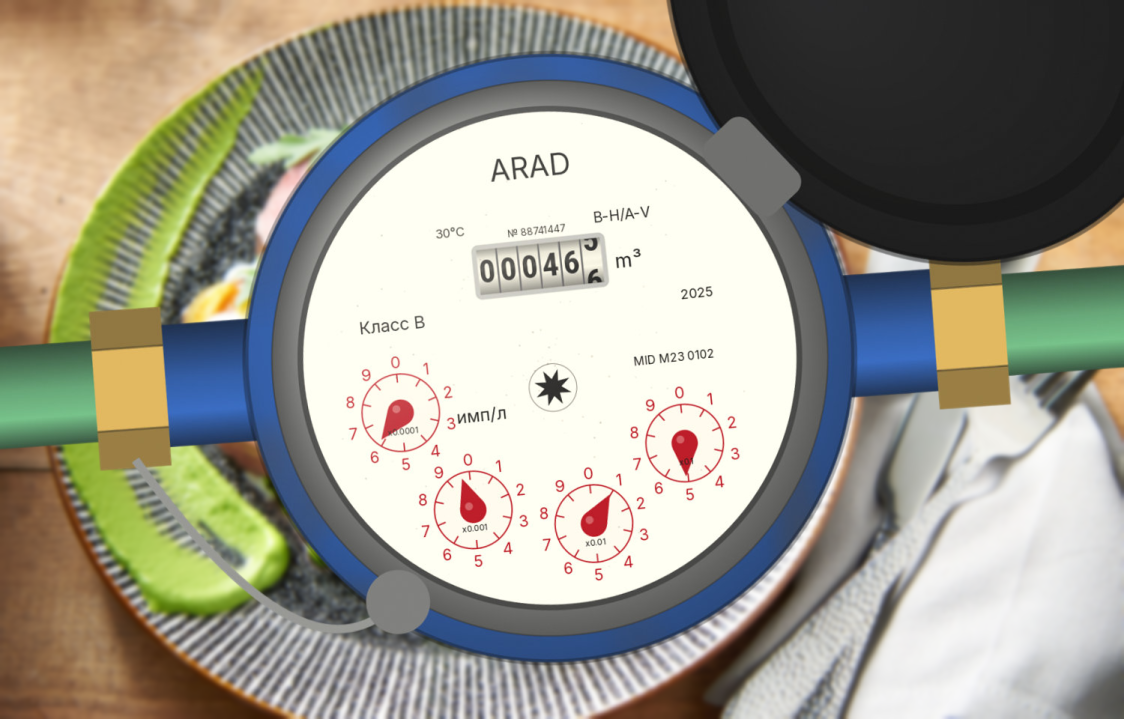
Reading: 465.5096,m³
